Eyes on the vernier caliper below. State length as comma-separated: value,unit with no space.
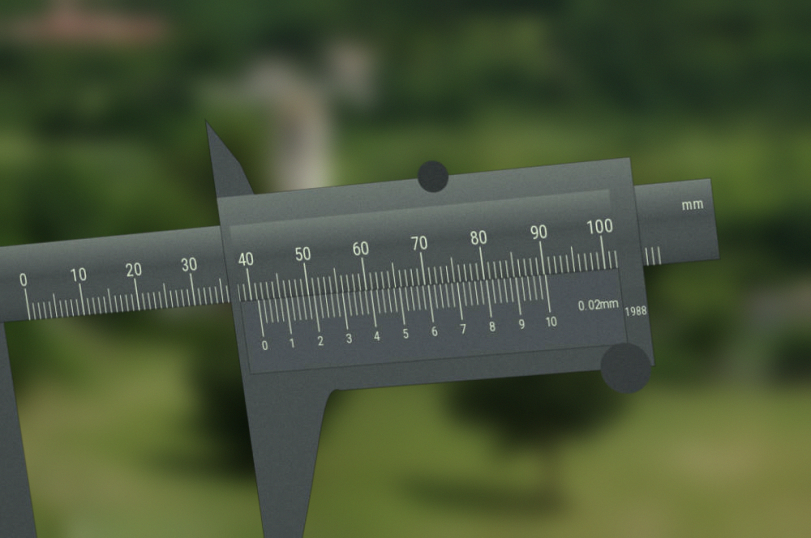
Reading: 41.2,mm
